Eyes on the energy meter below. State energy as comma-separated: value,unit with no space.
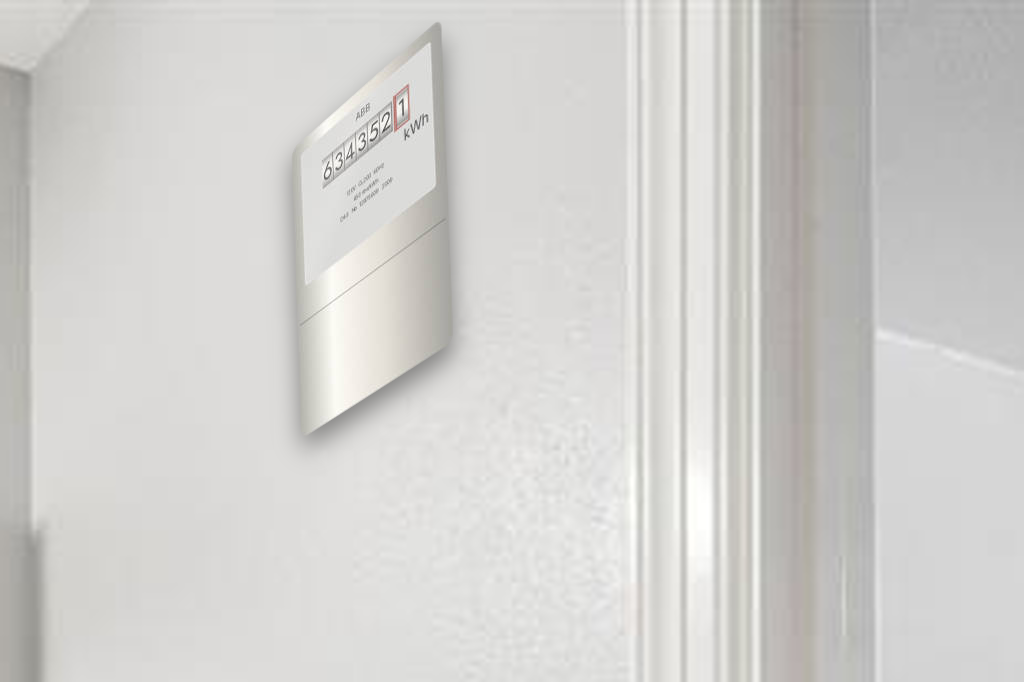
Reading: 634352.1,kWh
